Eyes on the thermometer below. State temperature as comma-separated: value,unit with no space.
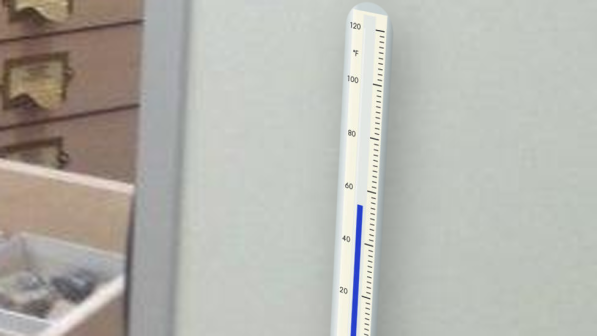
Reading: 54,°F
